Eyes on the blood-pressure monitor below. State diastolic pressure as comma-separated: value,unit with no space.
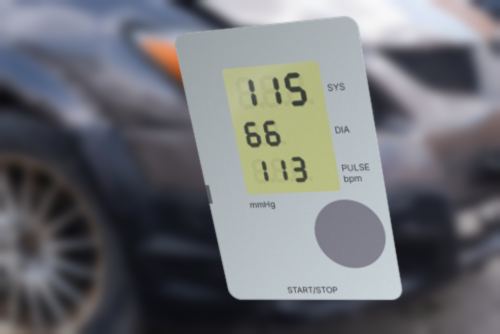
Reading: 66,mmHg
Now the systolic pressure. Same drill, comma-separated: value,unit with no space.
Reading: 115,mmHg
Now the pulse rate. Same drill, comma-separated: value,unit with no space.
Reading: 113,bpm
